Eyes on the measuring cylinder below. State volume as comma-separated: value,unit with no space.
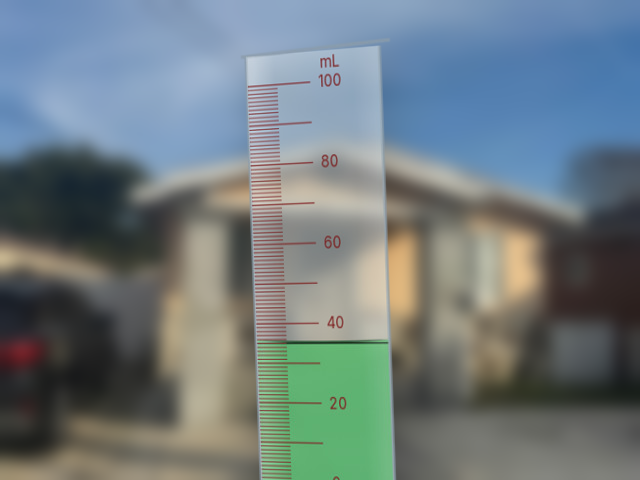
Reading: 35,mL
